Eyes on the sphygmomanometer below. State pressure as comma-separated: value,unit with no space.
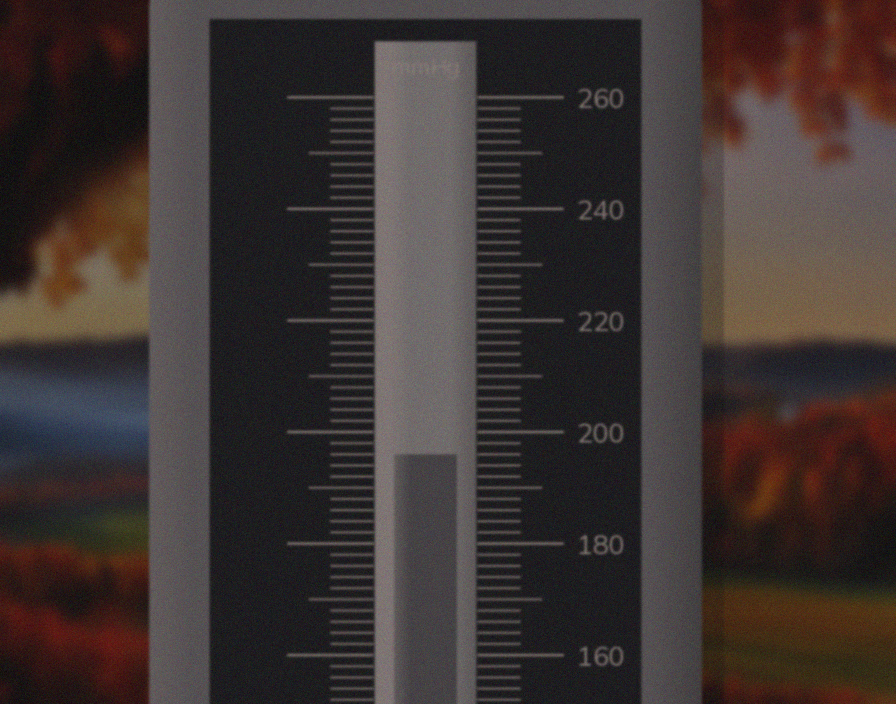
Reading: 196,mmHg
